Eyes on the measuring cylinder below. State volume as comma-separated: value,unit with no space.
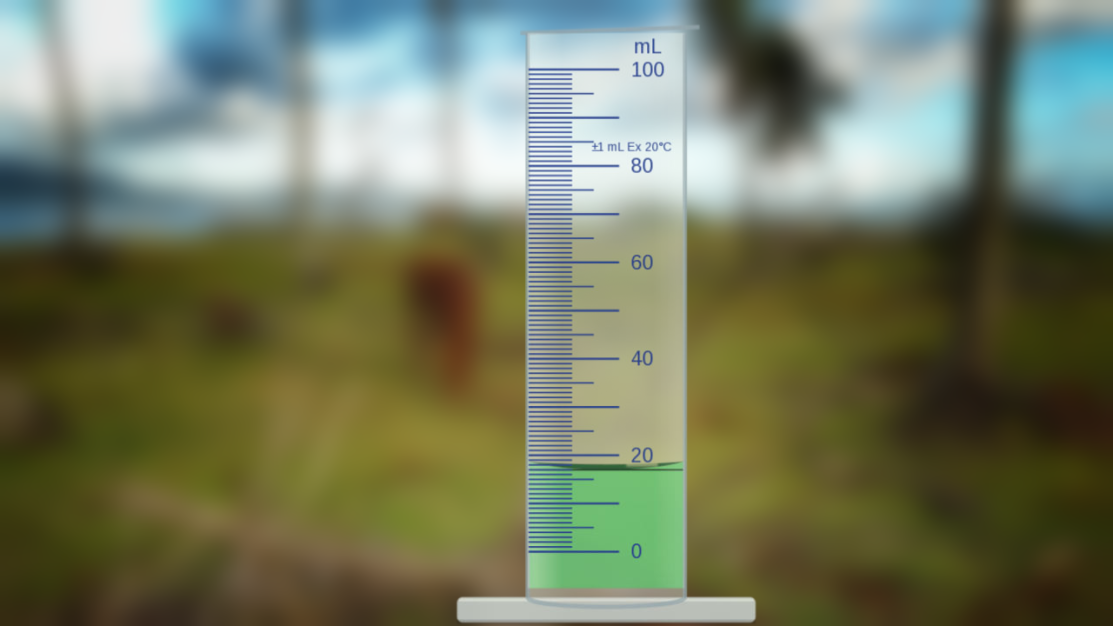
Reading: 17,mL
